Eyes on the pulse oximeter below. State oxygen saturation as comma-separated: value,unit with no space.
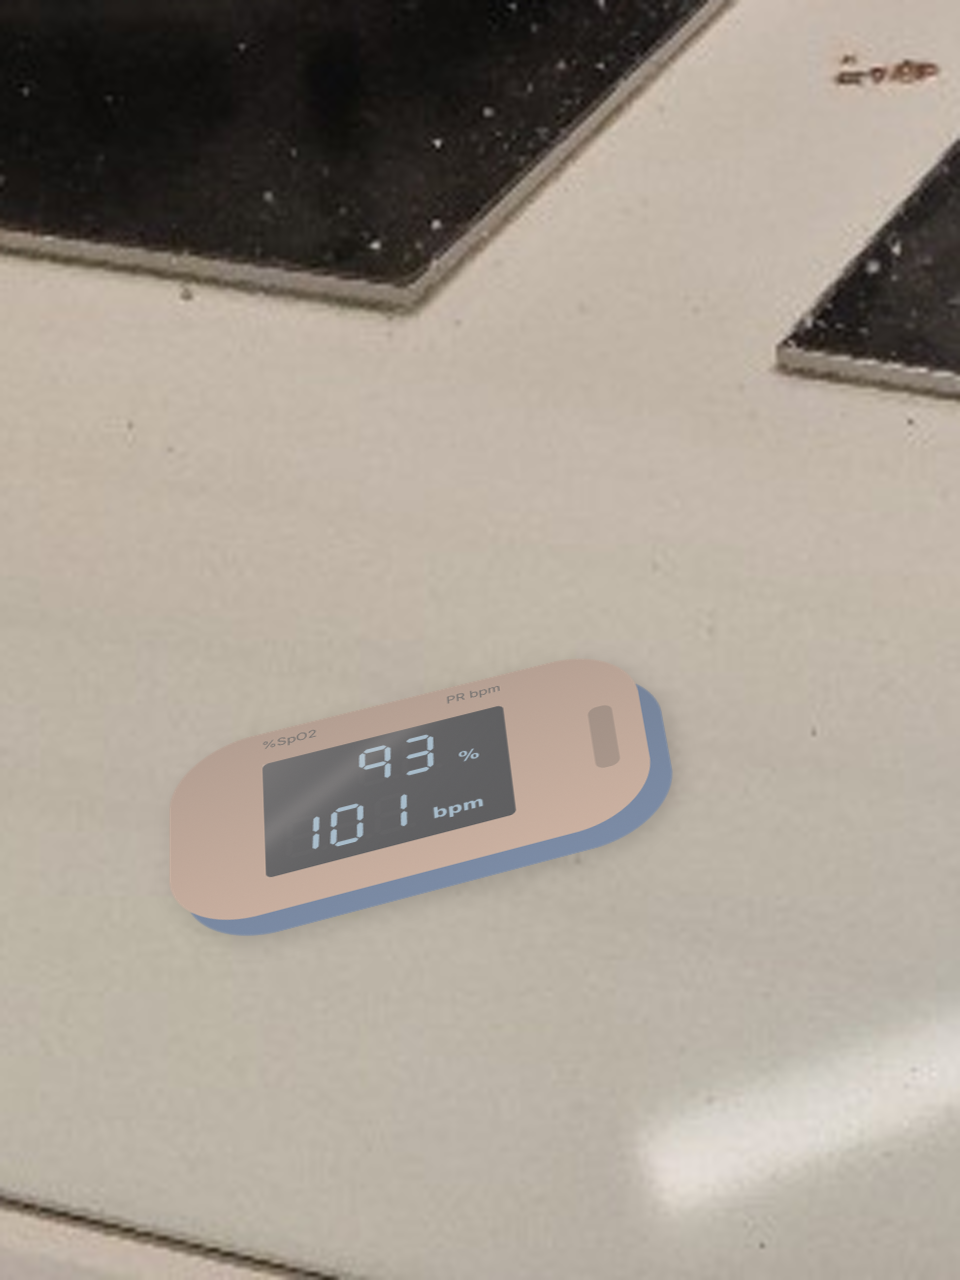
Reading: 93,%
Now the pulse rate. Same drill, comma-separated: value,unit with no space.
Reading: 101,bpm
